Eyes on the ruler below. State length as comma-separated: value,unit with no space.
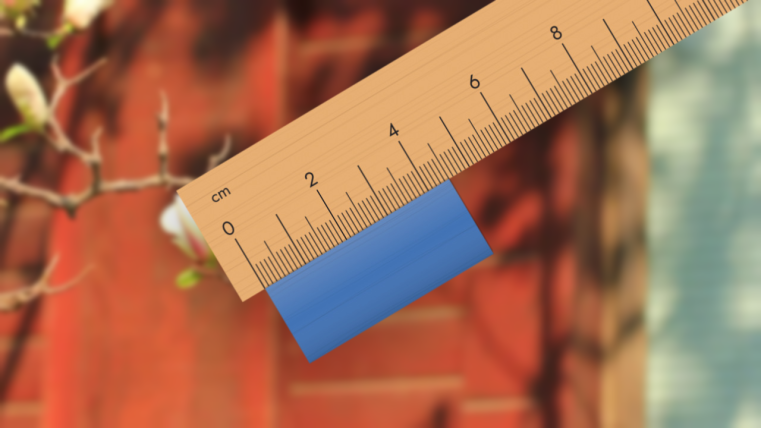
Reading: 4.5,cm
